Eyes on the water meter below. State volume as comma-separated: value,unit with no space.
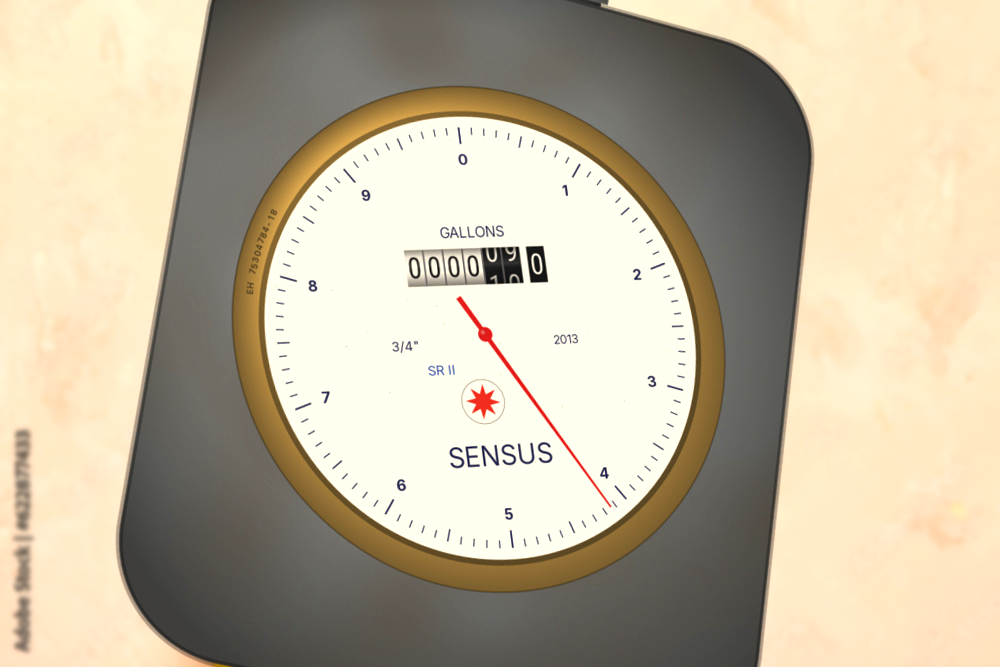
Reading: 94.1,gal
